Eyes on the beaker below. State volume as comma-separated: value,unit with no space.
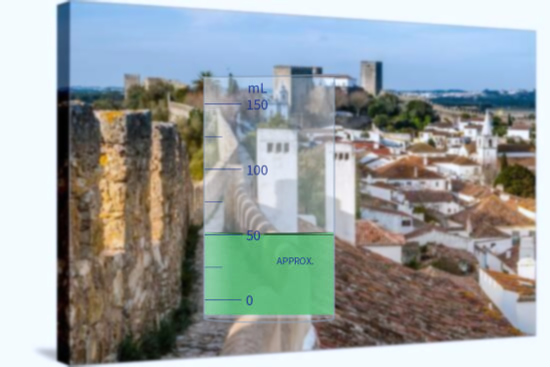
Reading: 50,mL
